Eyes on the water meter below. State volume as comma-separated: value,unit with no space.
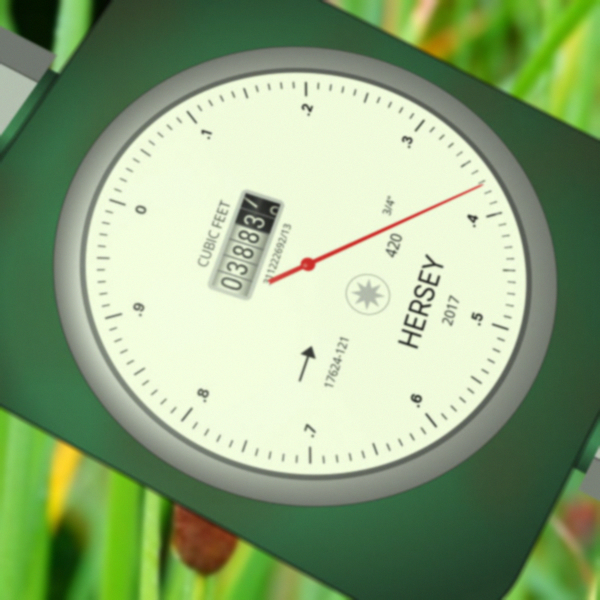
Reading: 38837.37,ft³
